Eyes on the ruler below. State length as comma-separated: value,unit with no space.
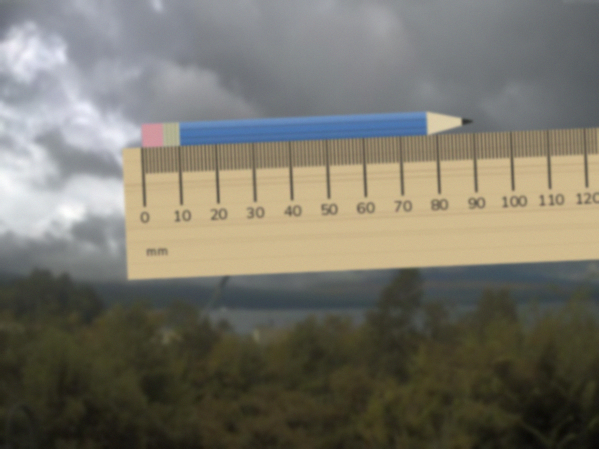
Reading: 90,mm
